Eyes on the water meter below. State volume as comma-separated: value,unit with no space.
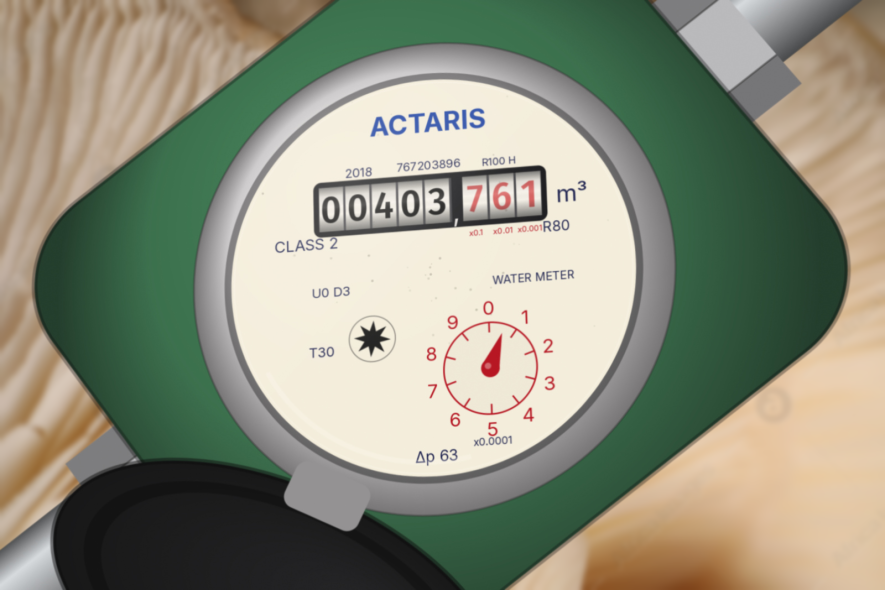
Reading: 403.7610,m³
